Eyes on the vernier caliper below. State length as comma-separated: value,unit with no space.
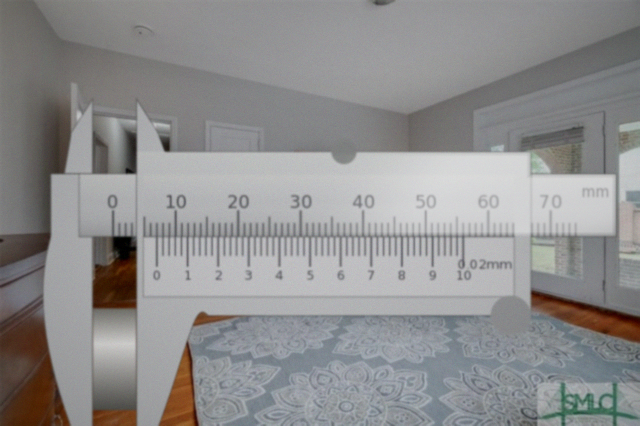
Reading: 7.0,mm
